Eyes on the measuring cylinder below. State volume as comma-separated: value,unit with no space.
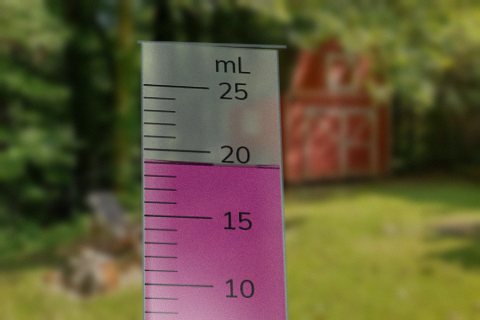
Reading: 19,mL
